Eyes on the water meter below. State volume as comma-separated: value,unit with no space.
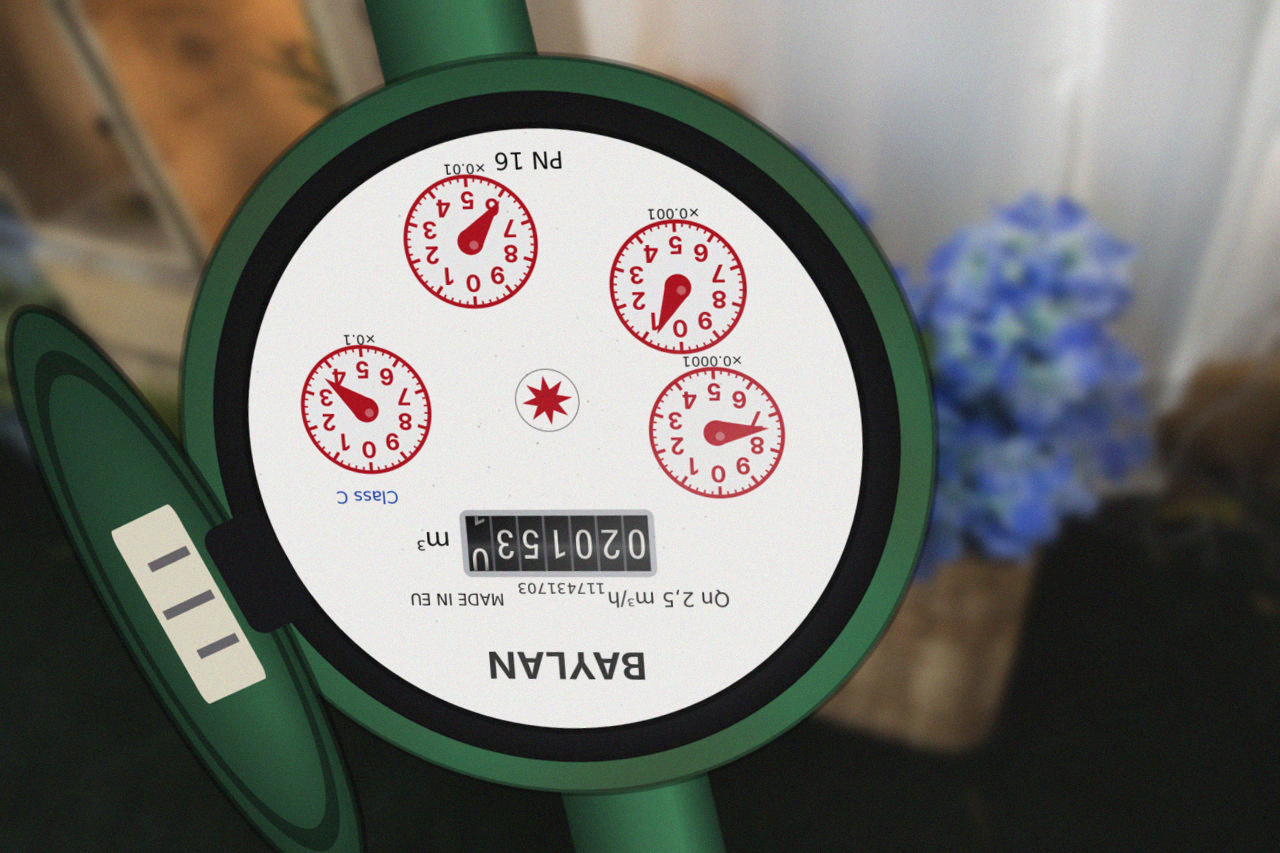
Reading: 201530.3607,m³
